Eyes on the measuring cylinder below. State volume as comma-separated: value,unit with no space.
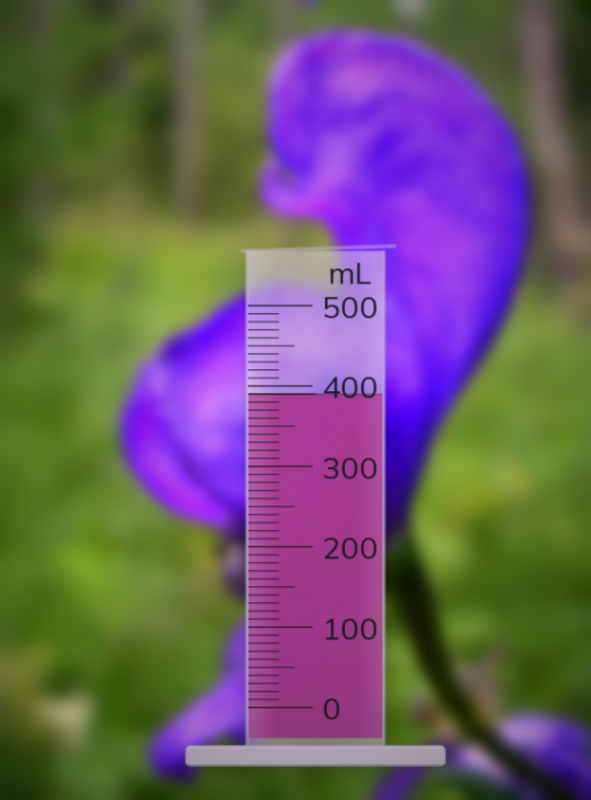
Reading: 390,mL
